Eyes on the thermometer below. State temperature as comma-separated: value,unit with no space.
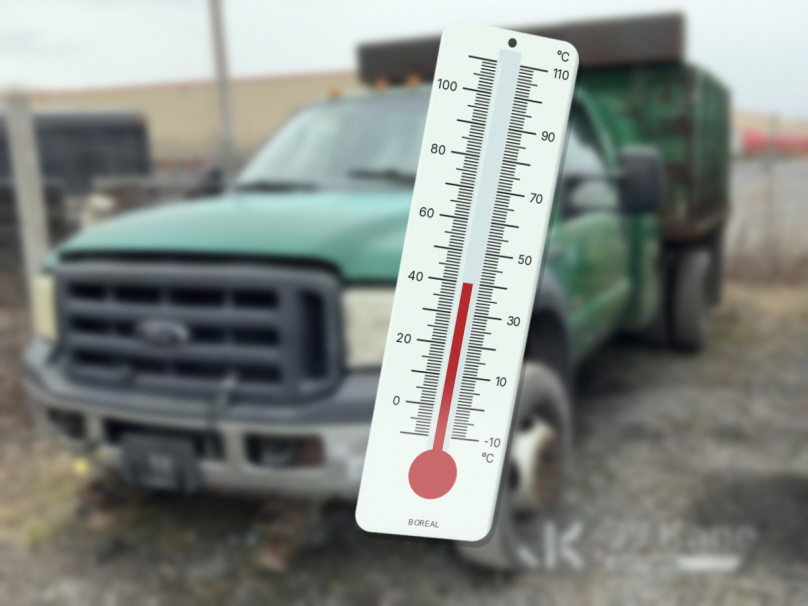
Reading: 40,°C
